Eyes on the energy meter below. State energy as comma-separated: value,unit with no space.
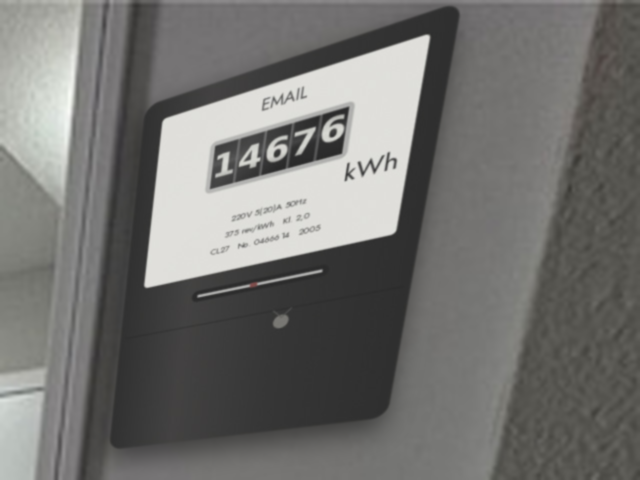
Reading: 14676,kWh
